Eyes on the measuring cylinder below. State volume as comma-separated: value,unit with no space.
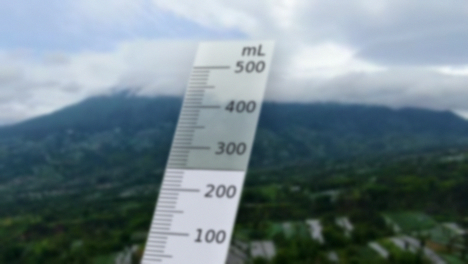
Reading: 250,mL
